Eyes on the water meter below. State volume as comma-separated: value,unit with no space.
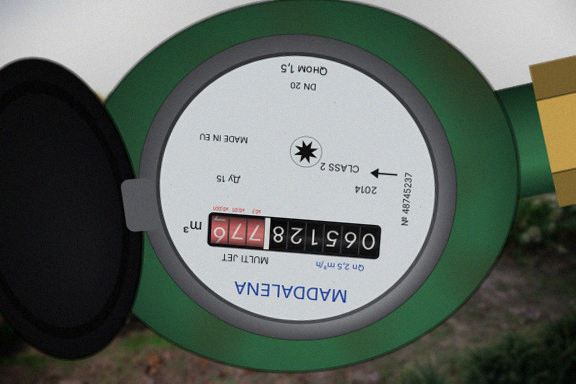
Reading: 65128.776,m³
